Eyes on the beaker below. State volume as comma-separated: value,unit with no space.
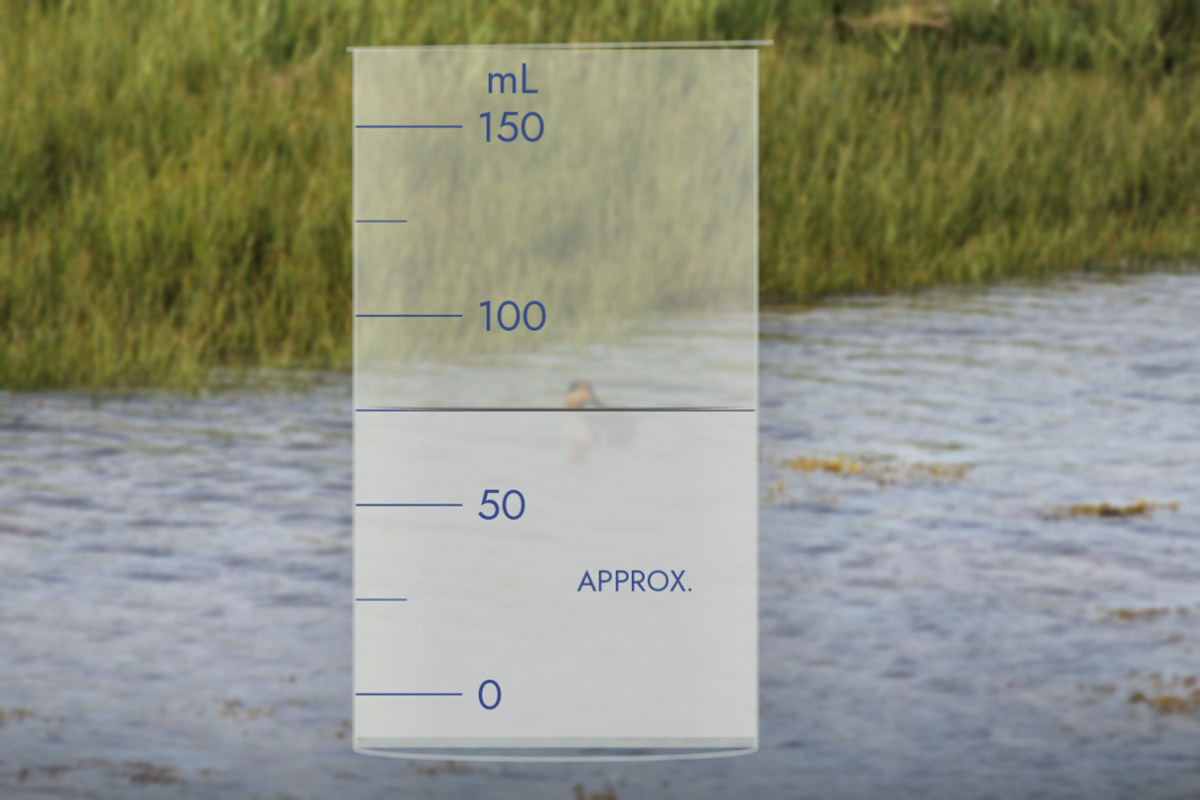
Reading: 75,mL
